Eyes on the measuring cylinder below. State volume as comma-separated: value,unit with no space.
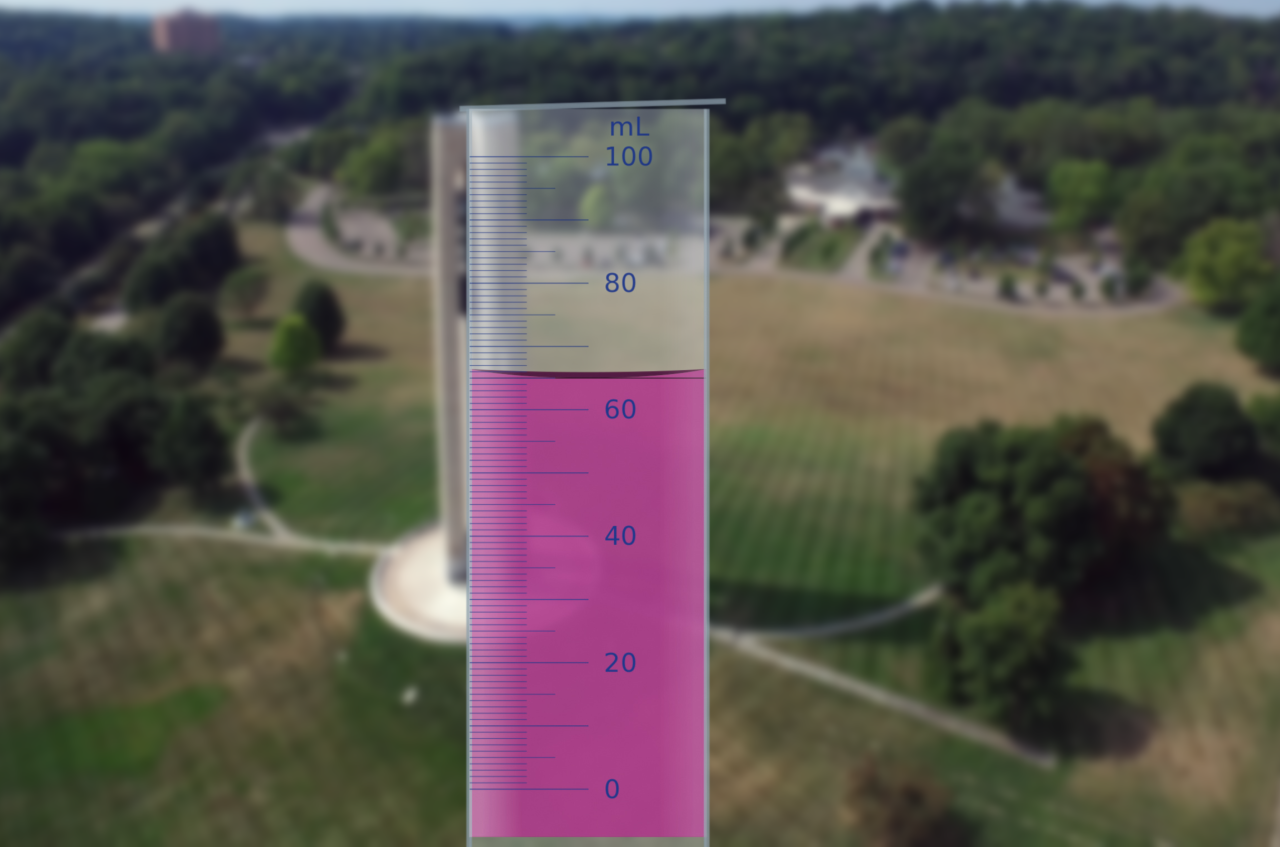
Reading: 65,mL
